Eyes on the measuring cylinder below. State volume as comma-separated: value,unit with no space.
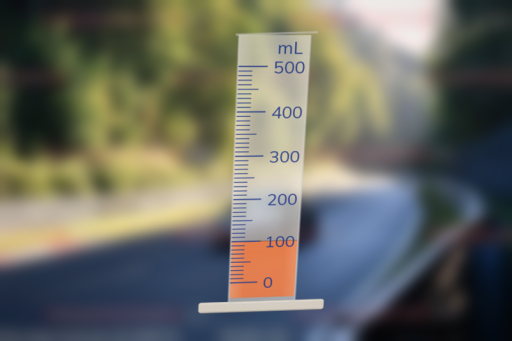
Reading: 100,mL
